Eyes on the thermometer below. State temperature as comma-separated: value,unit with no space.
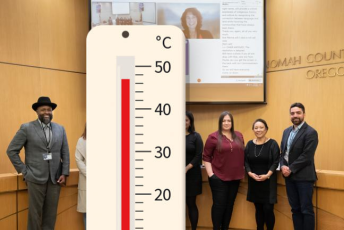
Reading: 47,°C
